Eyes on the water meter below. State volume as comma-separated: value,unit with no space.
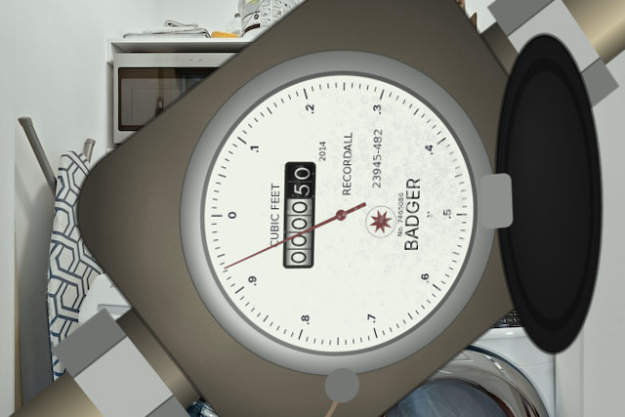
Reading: 49.93,ft³
